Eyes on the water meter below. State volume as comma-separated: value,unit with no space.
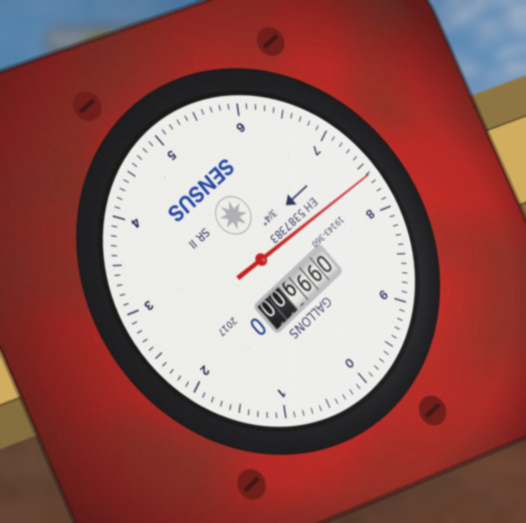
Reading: 998997.6,gal
